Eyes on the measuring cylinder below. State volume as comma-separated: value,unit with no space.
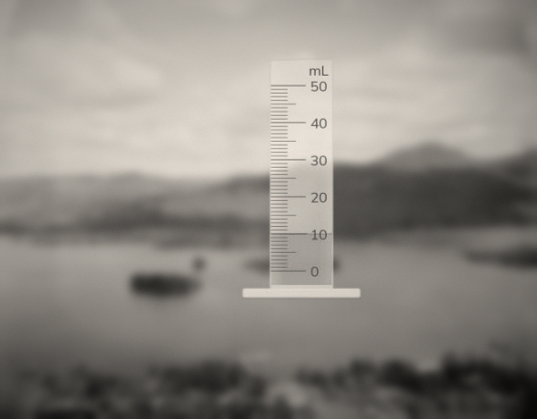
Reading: 10,mL
